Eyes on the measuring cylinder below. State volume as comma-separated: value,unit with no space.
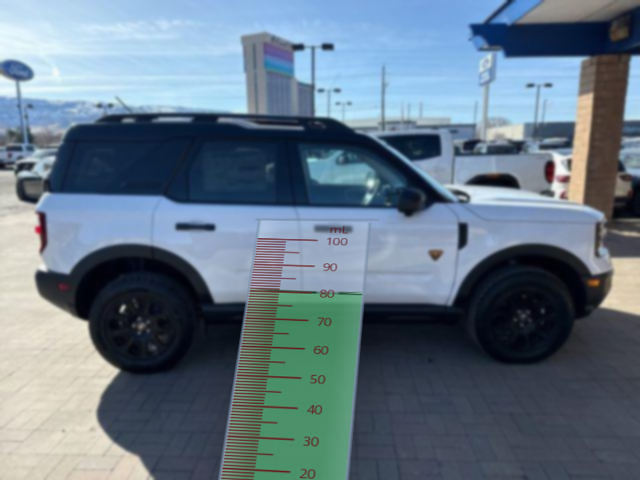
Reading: 80,mL
